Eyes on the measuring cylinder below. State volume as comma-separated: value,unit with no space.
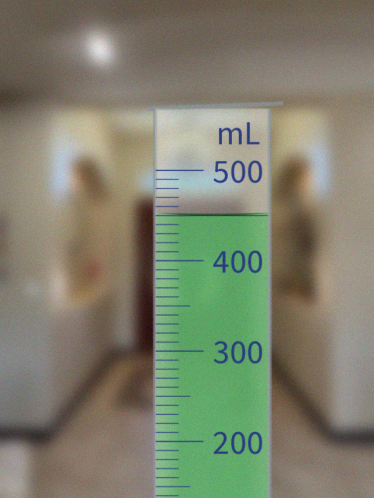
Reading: 450,mL
